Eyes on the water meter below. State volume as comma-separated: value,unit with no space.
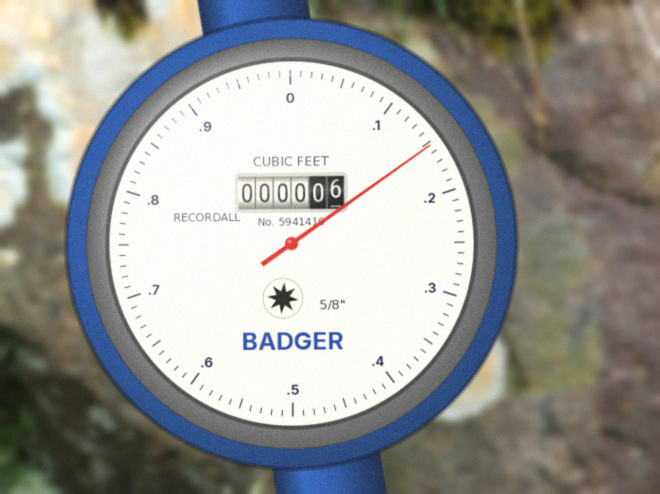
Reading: 6.15,ft³
